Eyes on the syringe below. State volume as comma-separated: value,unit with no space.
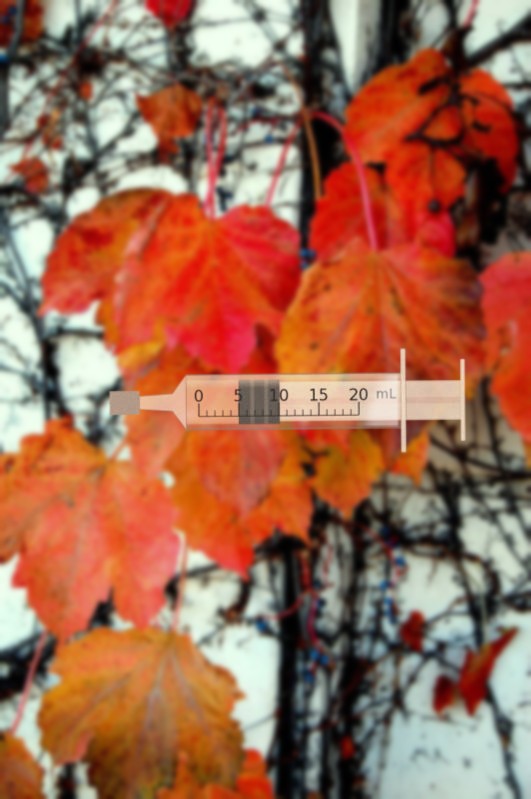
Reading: 5,mL
